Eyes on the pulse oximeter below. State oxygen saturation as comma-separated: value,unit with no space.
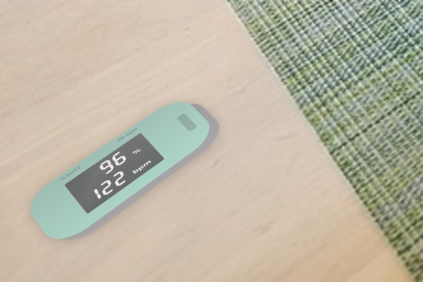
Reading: 96,%
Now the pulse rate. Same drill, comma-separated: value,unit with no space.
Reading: 122,bpm
